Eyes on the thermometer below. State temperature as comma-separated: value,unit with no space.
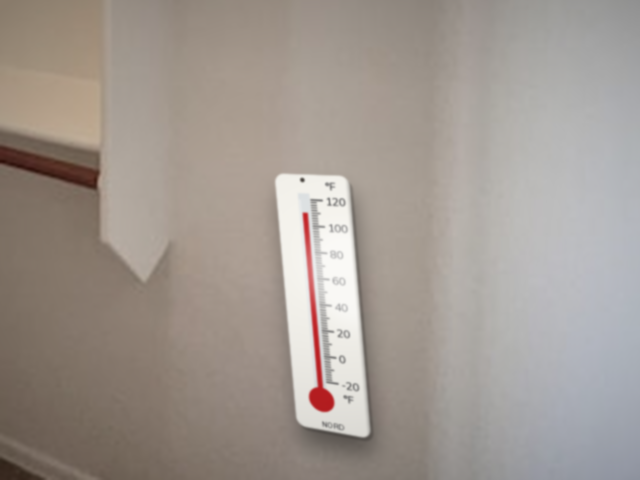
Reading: 110,°F
